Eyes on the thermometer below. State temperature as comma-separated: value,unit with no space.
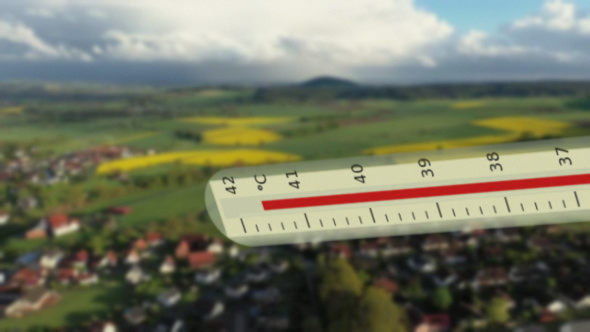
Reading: 41.6,°C
